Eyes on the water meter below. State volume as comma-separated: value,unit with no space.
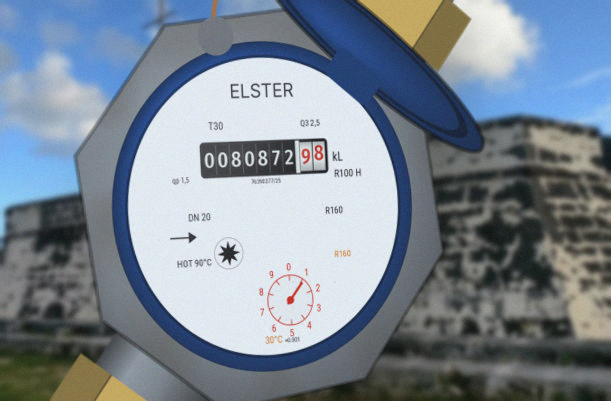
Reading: 80872.981,kL
